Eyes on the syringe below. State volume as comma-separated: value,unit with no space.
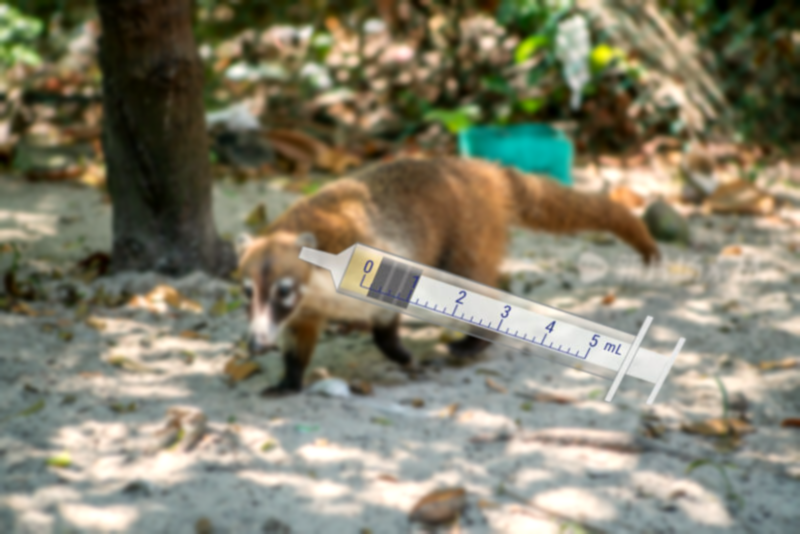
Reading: 0.2,mL
